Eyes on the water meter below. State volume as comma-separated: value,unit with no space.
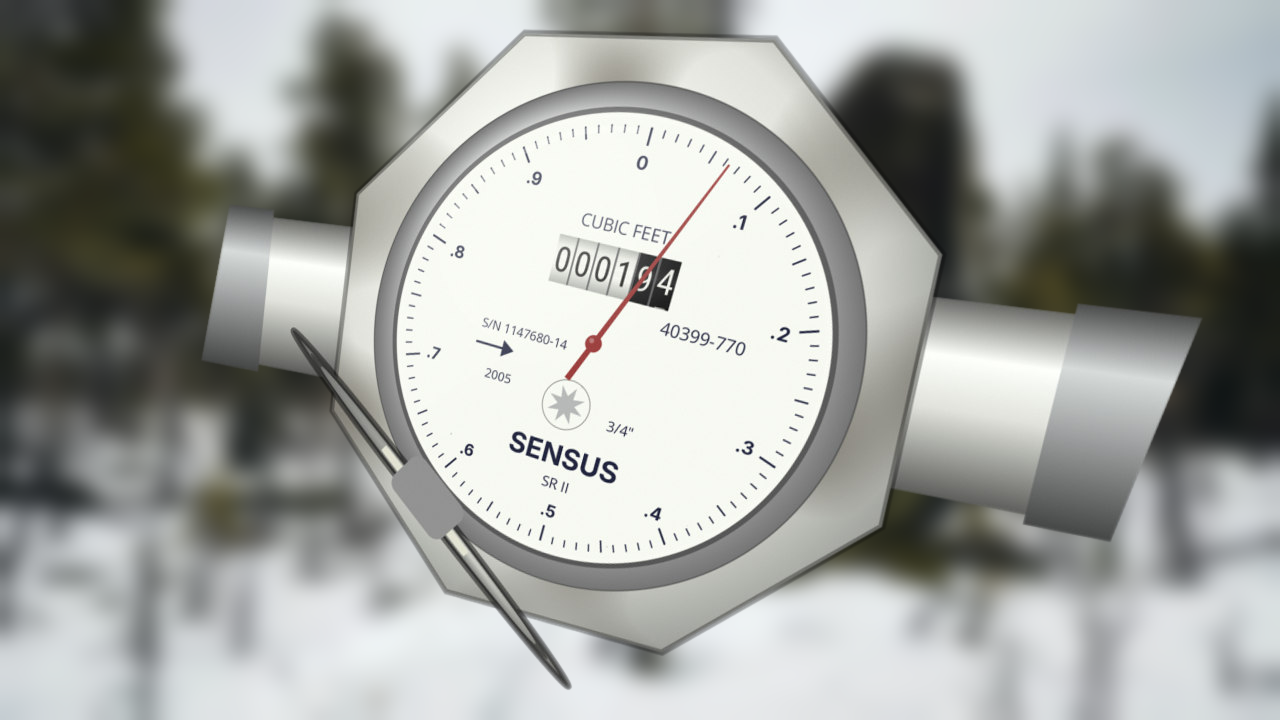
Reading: 194.06,ft³
